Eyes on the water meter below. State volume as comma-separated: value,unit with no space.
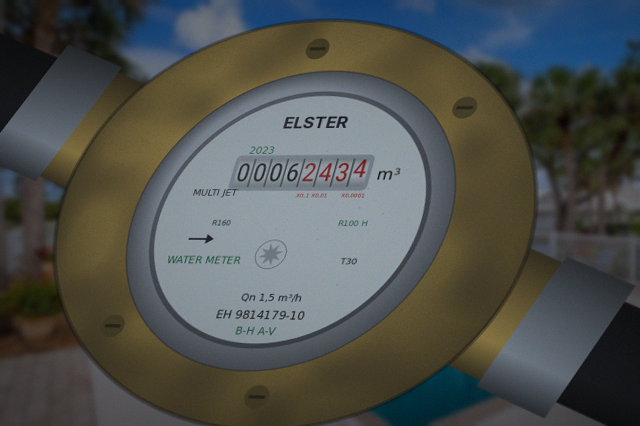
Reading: 6.2434,m³
